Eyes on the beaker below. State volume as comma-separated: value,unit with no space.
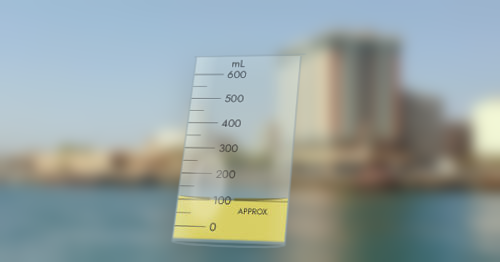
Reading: 100,mL
